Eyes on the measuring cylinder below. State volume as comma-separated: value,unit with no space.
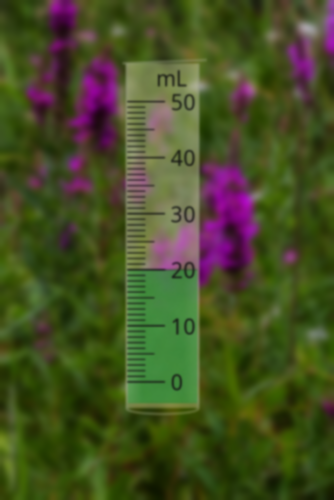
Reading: 20,mL
